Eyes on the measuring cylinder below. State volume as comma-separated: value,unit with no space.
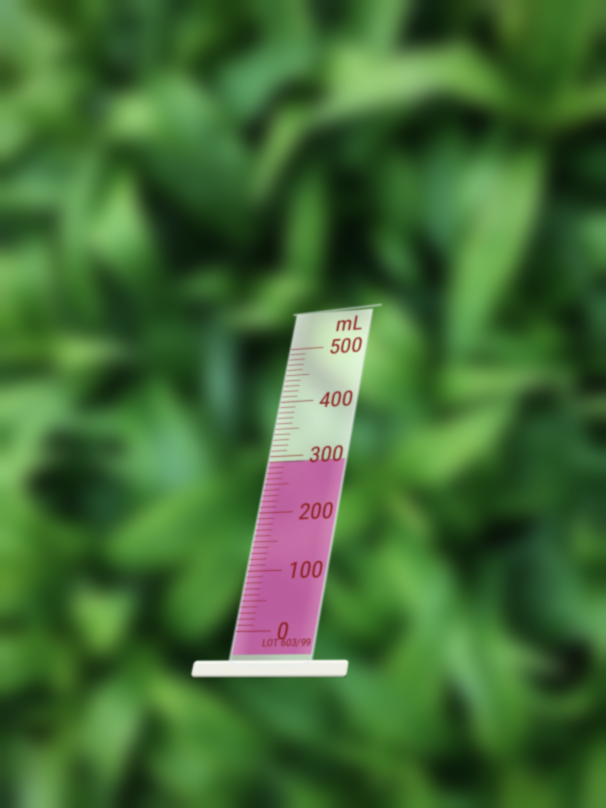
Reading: 290,mL
